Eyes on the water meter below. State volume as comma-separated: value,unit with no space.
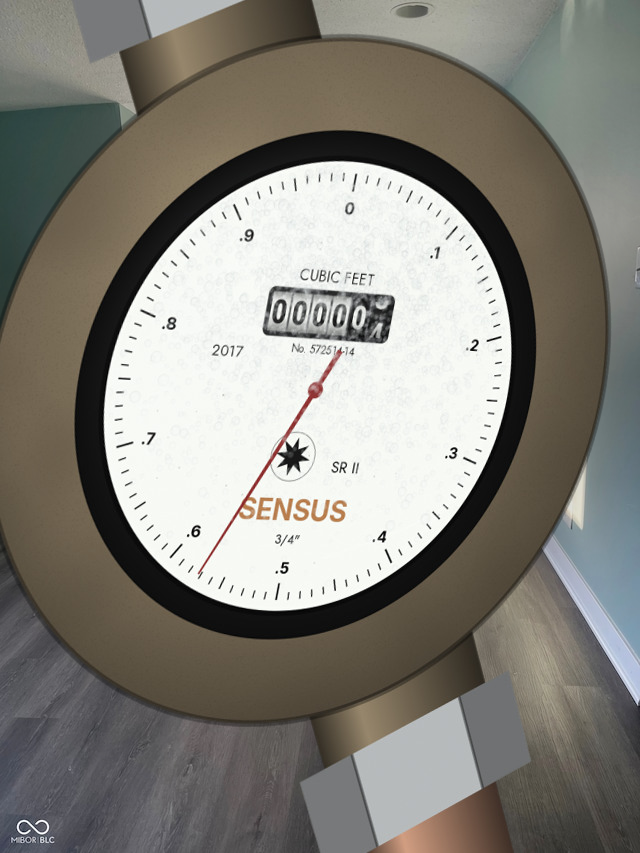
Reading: 3.57,ft³
